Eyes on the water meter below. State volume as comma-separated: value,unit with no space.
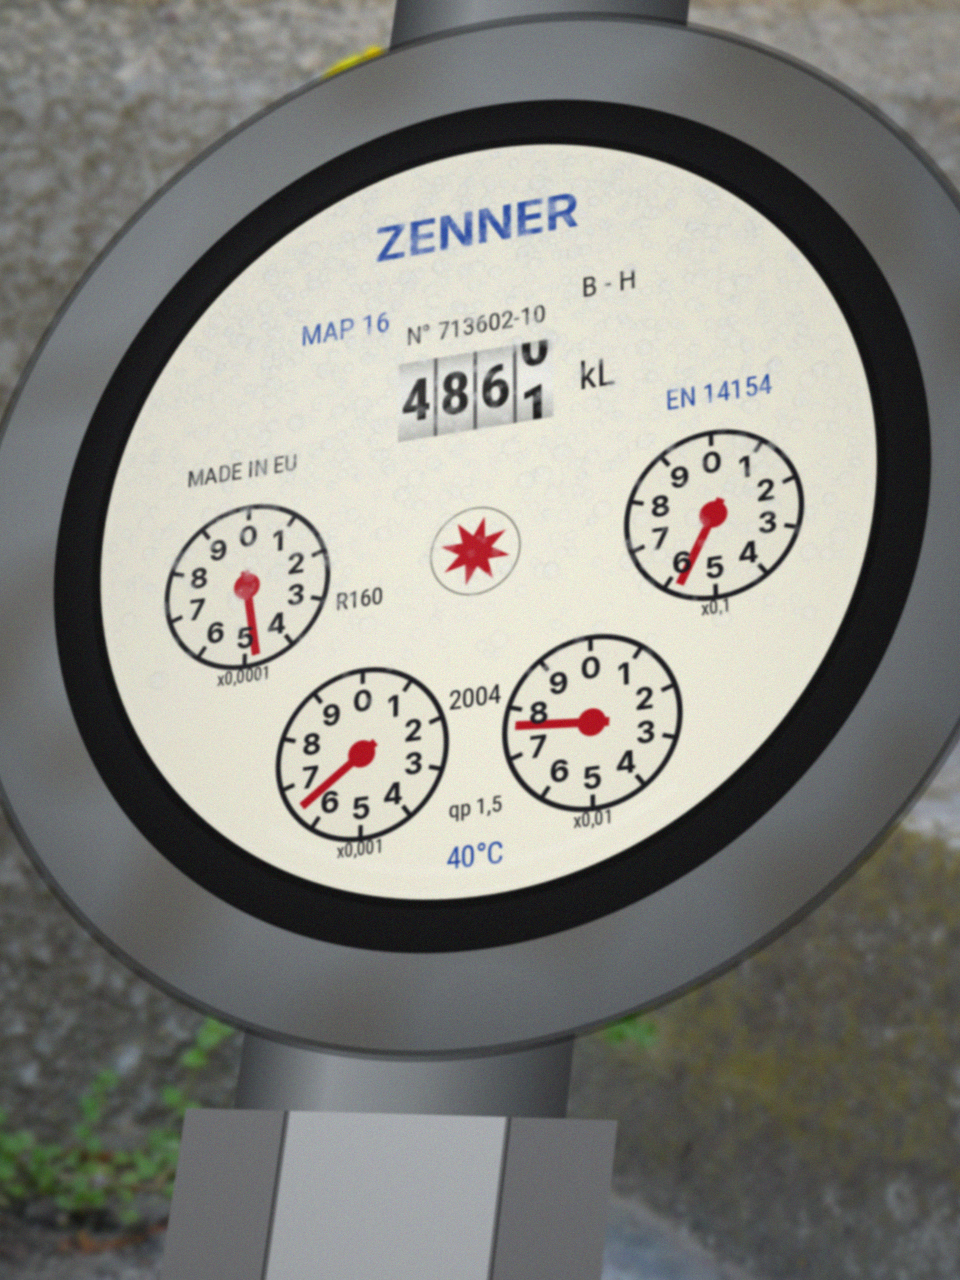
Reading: 4860.5764,kL
